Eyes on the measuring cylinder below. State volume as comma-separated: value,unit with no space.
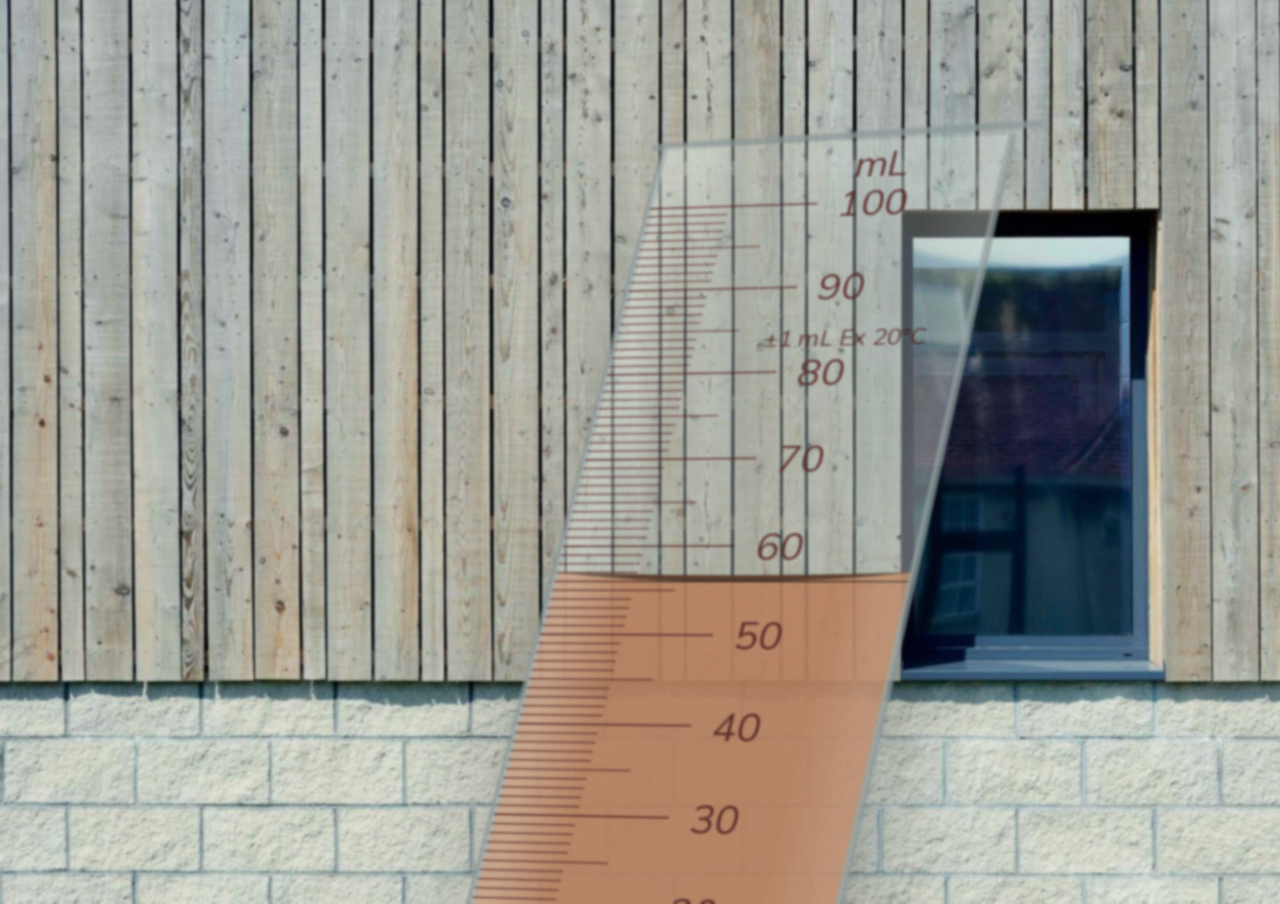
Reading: 56,mL
